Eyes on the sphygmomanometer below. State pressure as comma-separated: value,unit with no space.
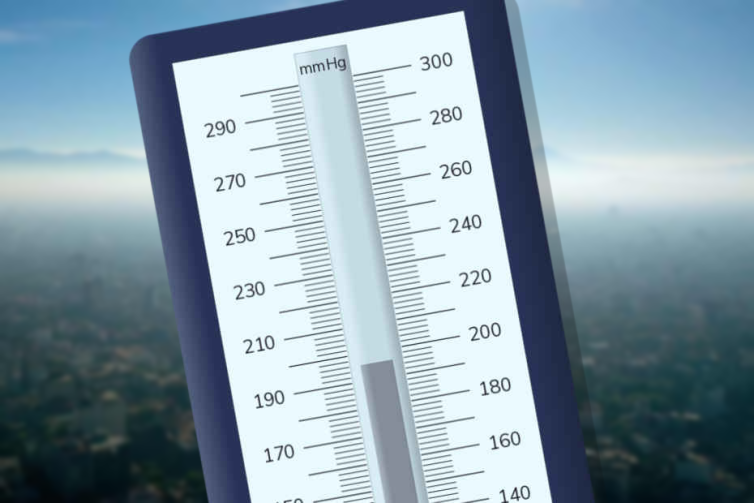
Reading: 196,mmHg
